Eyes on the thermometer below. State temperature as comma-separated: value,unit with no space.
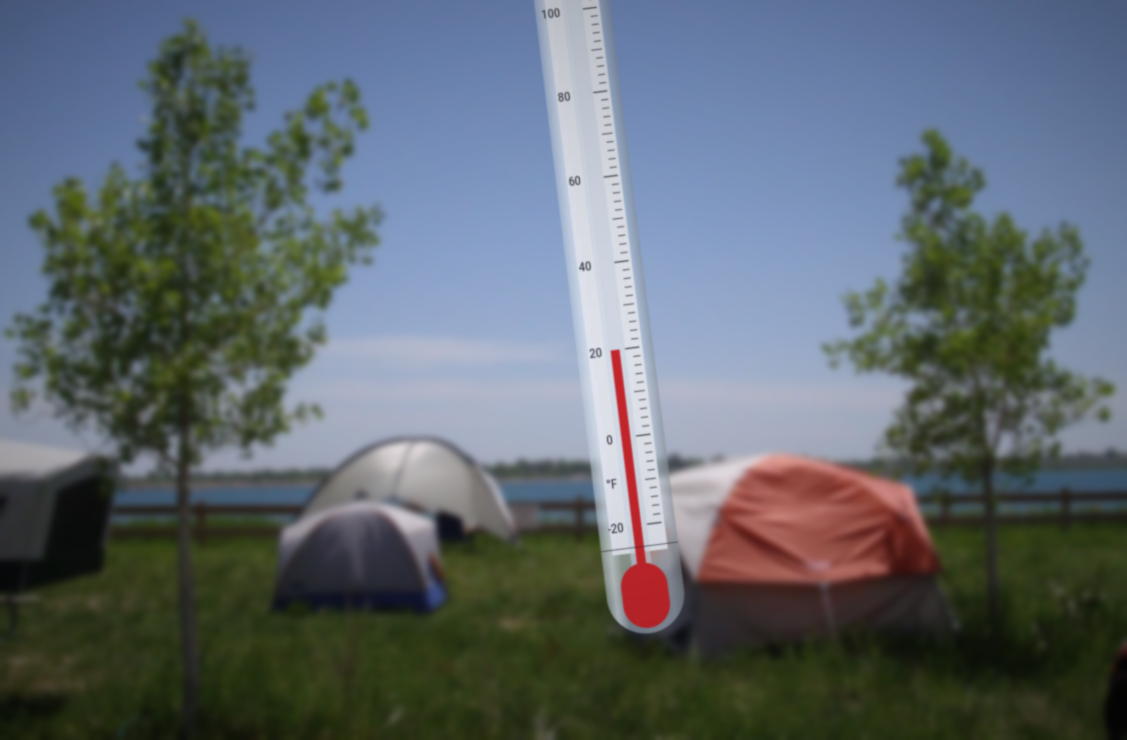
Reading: 20,°F
